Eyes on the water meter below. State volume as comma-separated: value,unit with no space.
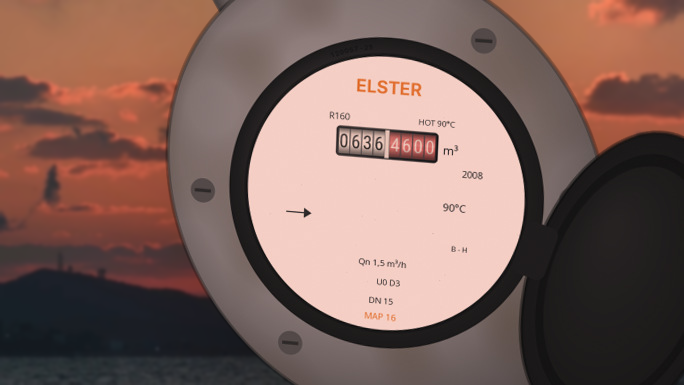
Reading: 636.4600,m³
